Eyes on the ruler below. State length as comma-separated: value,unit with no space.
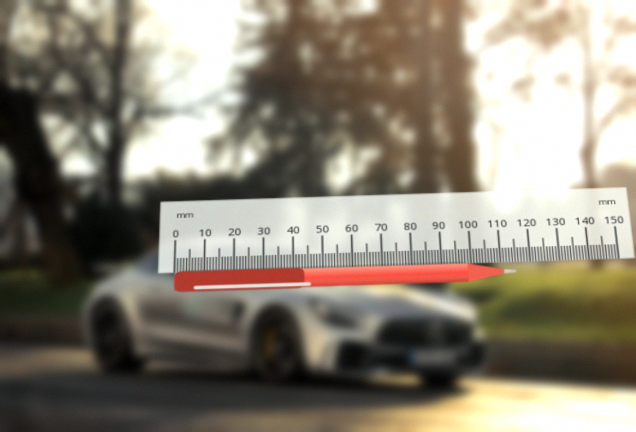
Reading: 115,mm
